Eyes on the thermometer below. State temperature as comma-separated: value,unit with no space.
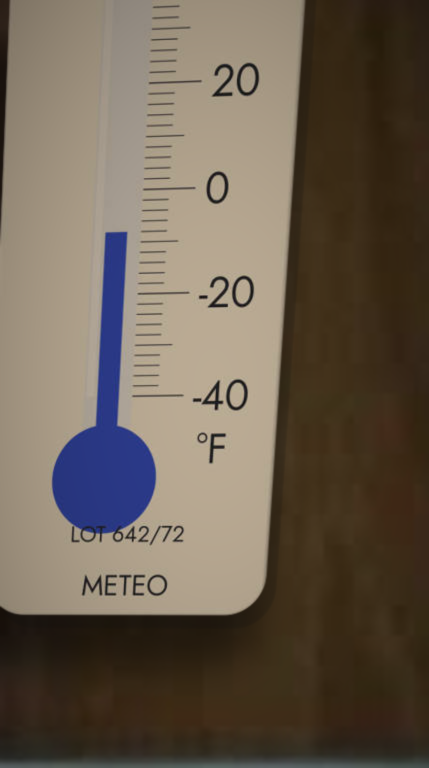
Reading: -8,°F
